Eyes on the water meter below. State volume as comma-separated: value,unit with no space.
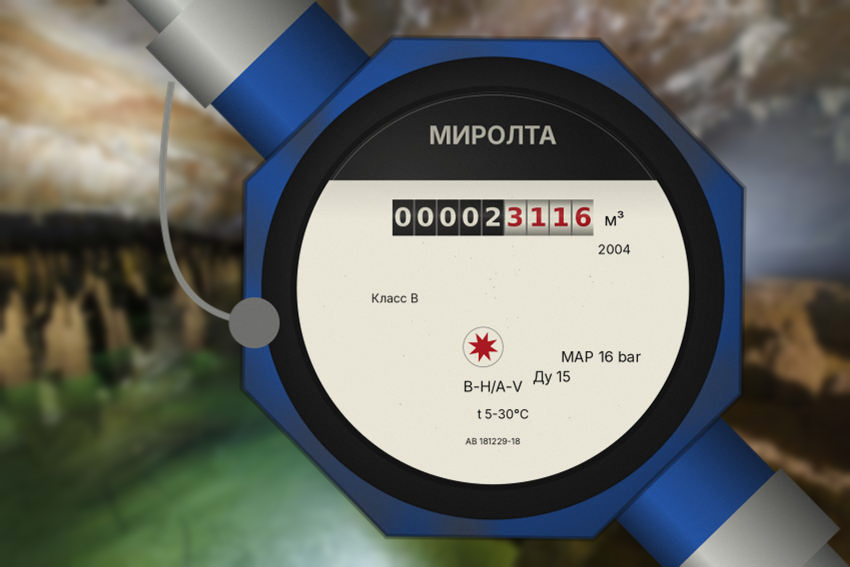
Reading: 2.3116,m³
